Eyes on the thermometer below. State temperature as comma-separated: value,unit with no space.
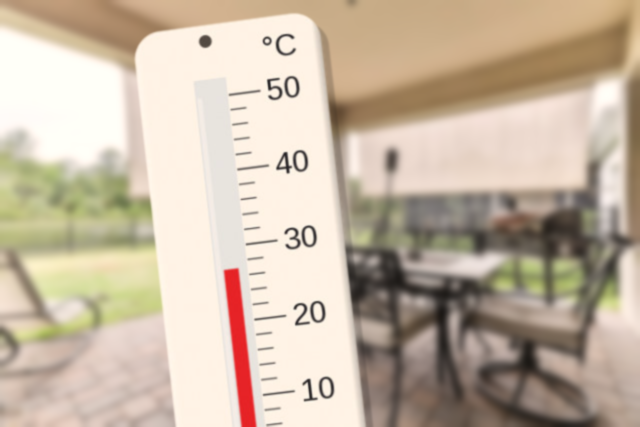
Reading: 27,°C
